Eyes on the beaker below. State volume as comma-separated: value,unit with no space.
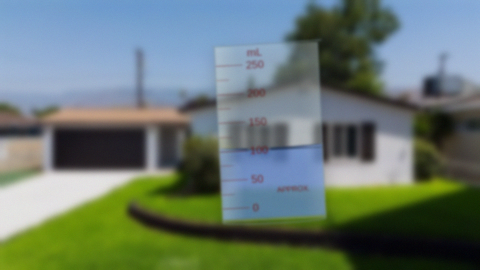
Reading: 100,mL
